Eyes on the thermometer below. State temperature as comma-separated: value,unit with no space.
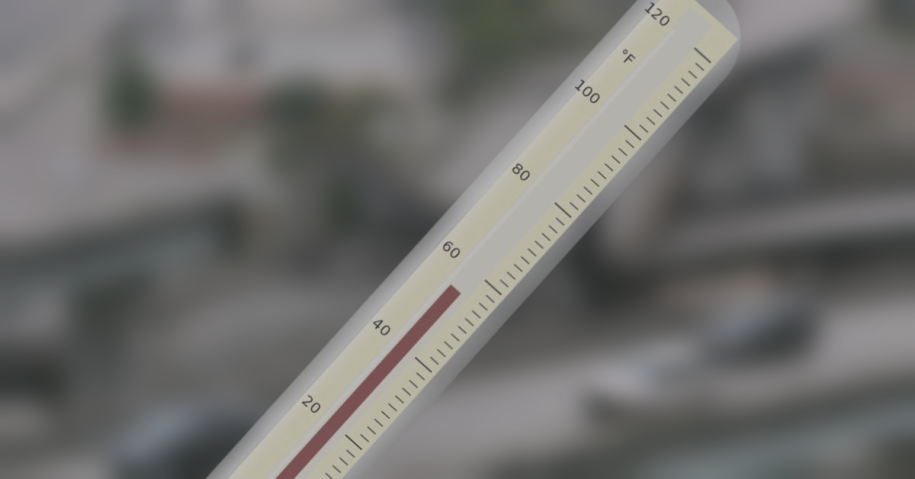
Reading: 55,°F
